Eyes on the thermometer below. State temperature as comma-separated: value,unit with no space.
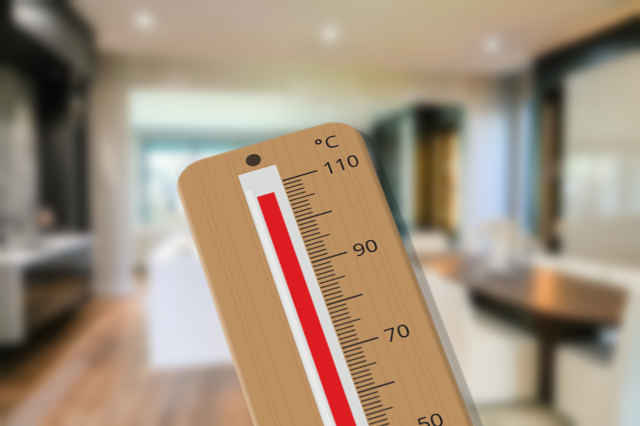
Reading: 108,°C
